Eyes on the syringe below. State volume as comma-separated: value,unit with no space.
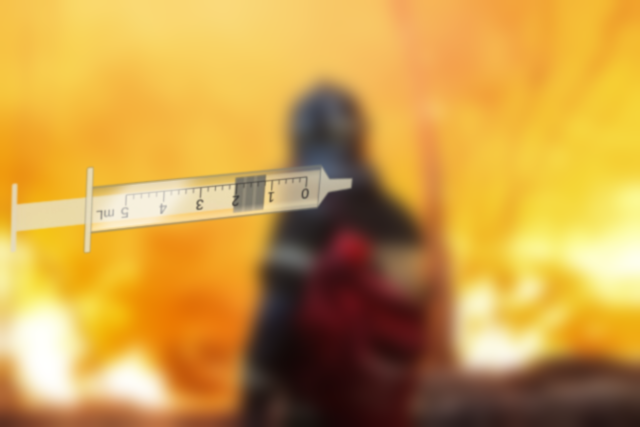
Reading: 1.2,mL
